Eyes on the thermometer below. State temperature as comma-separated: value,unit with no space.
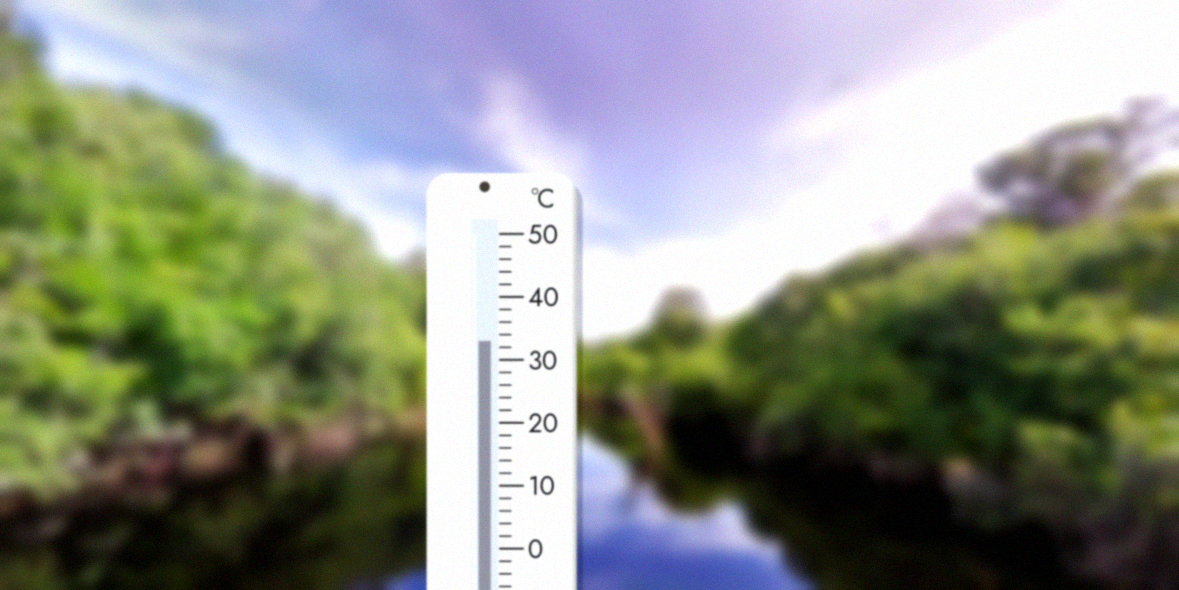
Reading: 33,°C
